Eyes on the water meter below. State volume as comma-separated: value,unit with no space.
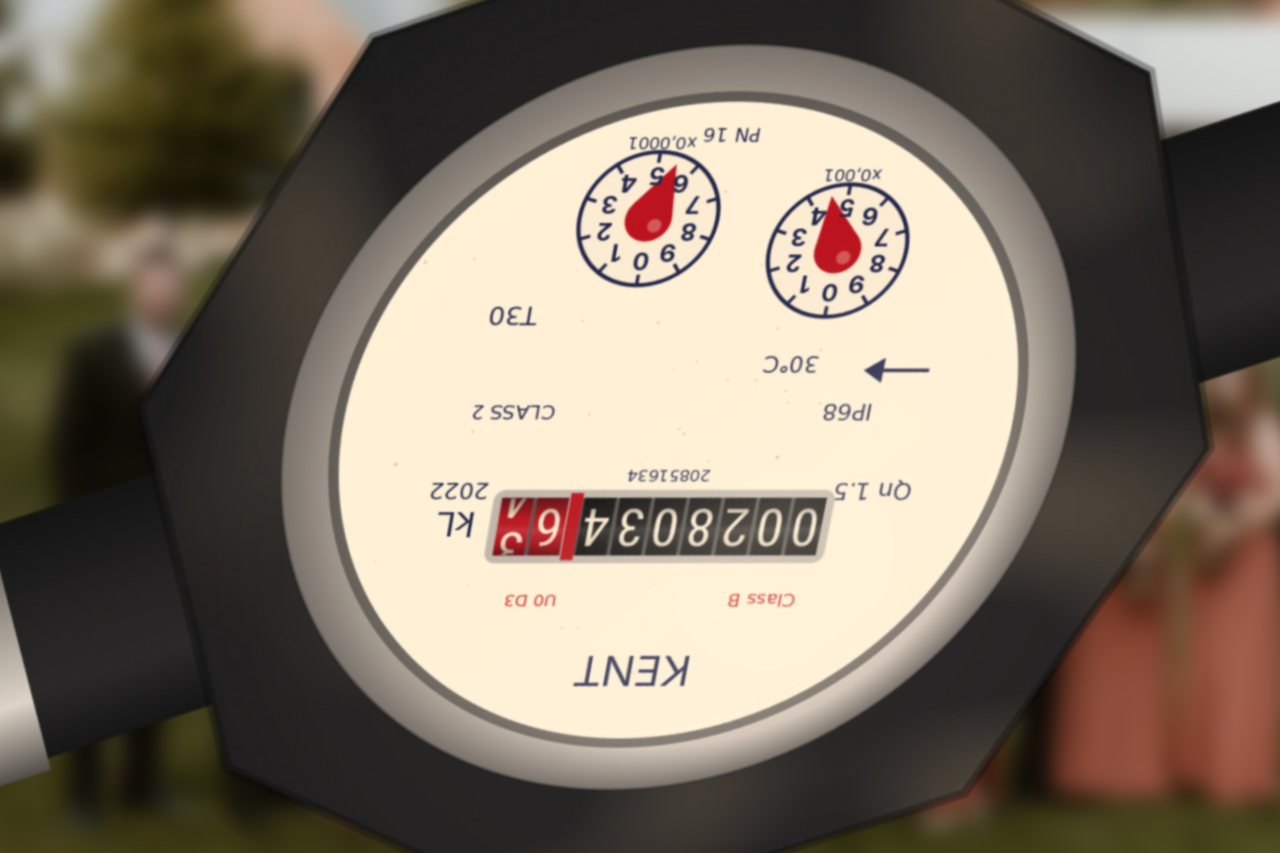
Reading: 28034.6345,kL
